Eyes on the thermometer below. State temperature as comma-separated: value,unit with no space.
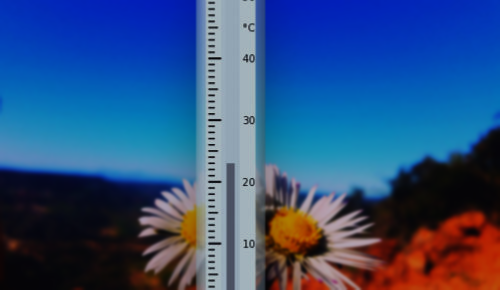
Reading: 23,°C
